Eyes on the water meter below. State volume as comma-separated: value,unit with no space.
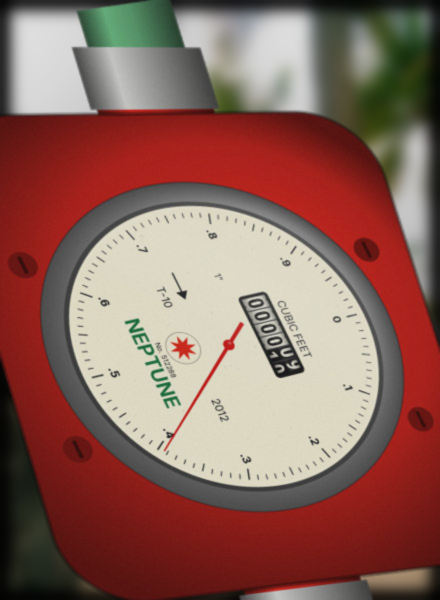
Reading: 9.39,ft³
